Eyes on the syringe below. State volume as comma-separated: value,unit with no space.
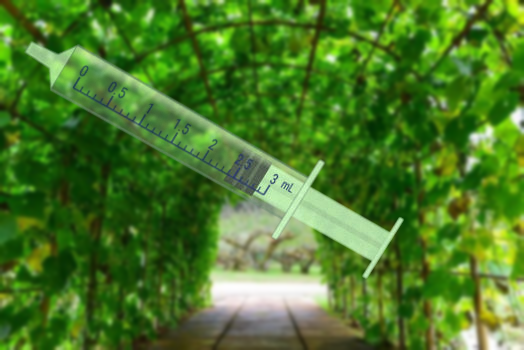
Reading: 2.4,mL
